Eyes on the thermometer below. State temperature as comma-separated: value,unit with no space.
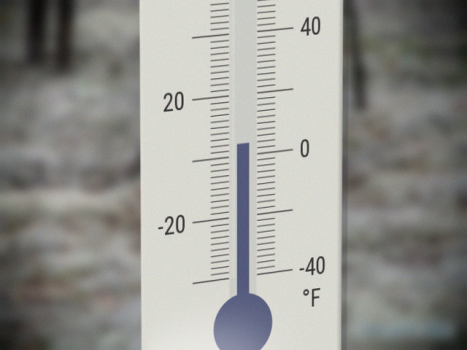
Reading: 4,°F
